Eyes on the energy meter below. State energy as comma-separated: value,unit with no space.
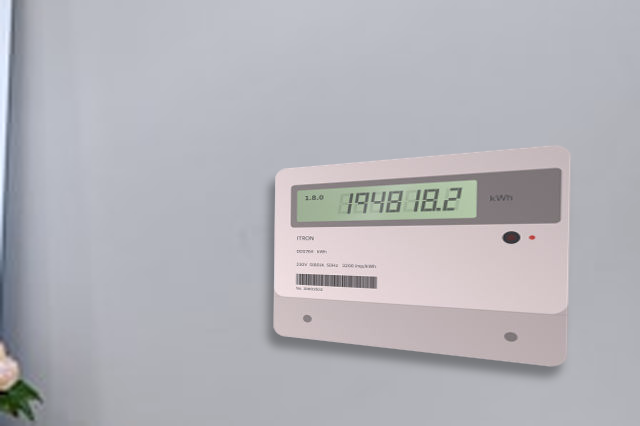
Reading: 194818.2,kWh
